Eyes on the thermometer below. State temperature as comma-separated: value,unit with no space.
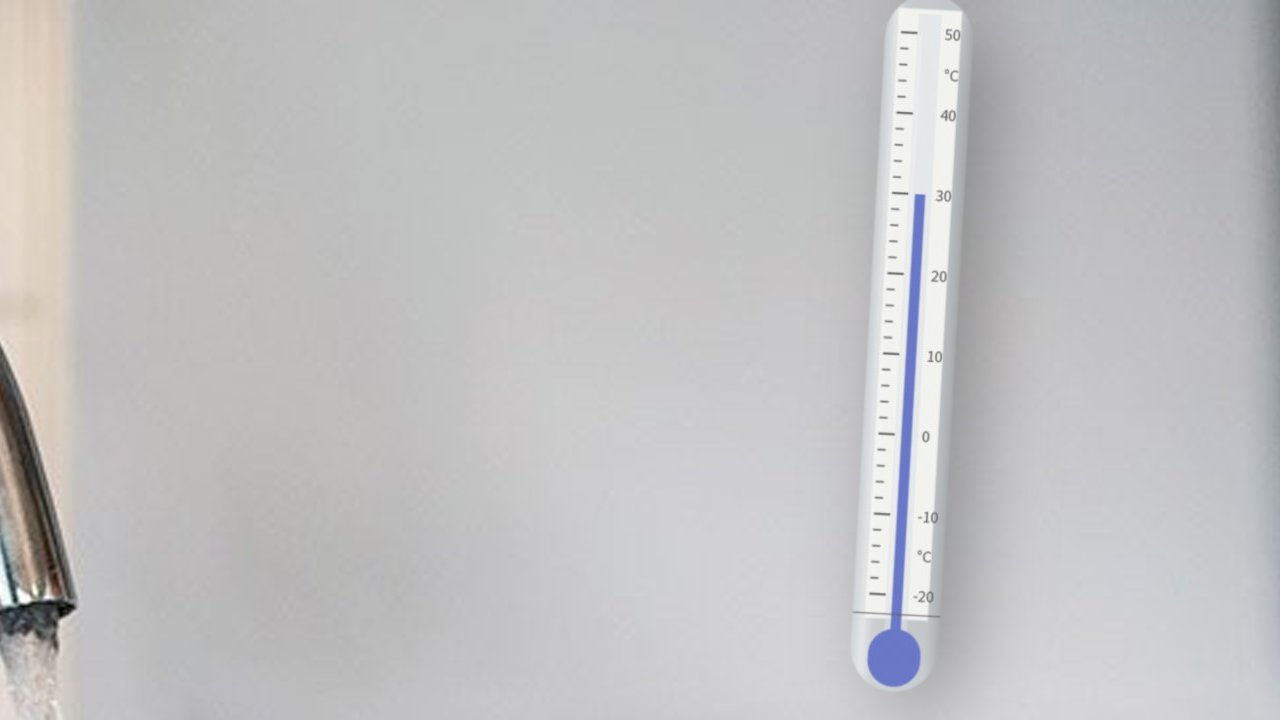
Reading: 30,°C
